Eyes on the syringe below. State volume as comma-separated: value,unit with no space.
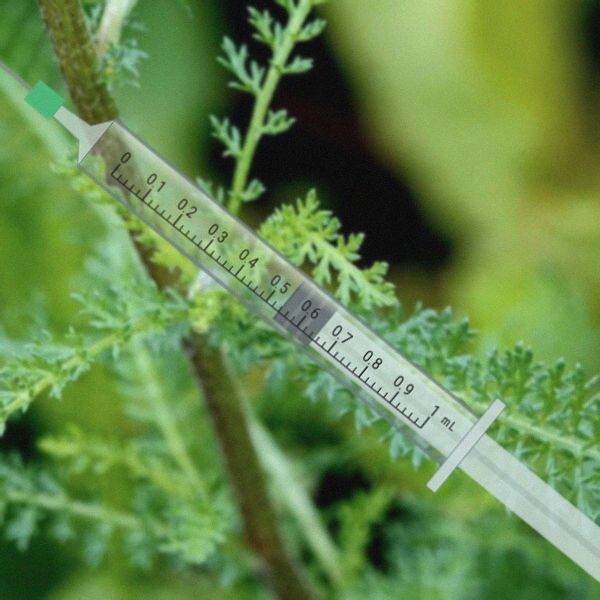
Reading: 0.54,mL
